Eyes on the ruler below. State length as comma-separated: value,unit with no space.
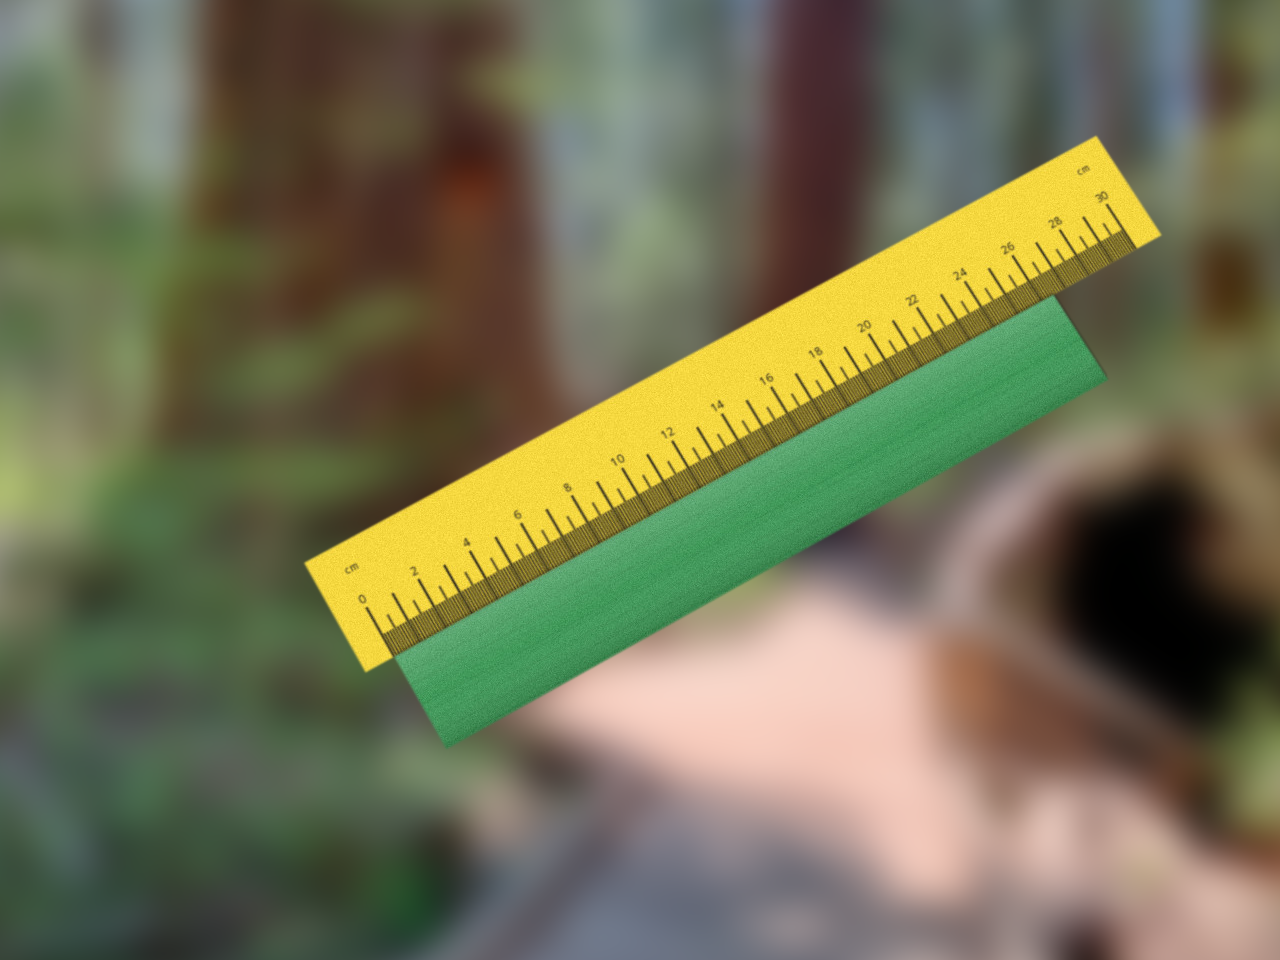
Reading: 26.5,cm
